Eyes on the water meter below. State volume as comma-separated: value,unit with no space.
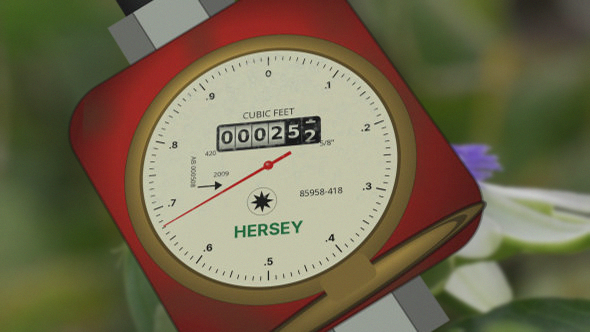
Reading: 251.67,ft³
